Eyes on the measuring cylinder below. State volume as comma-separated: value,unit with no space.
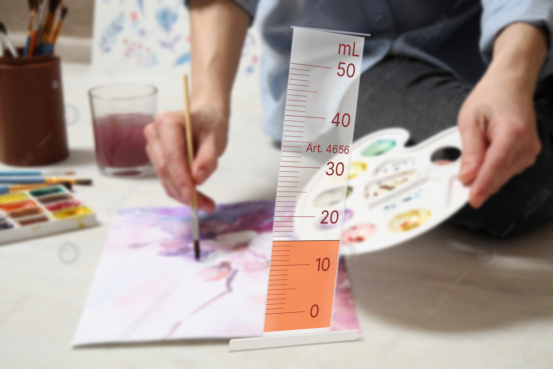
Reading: 15,mL
